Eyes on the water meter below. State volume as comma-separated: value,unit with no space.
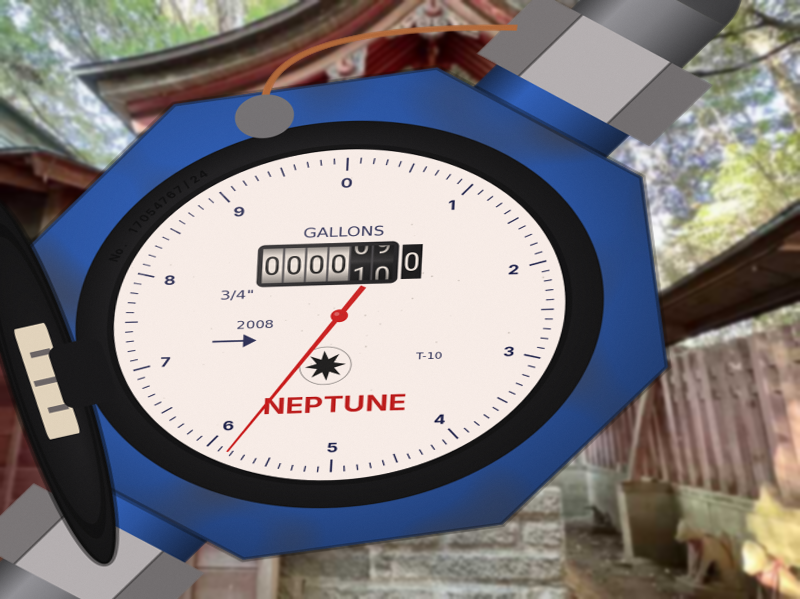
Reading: 95.8,gal
